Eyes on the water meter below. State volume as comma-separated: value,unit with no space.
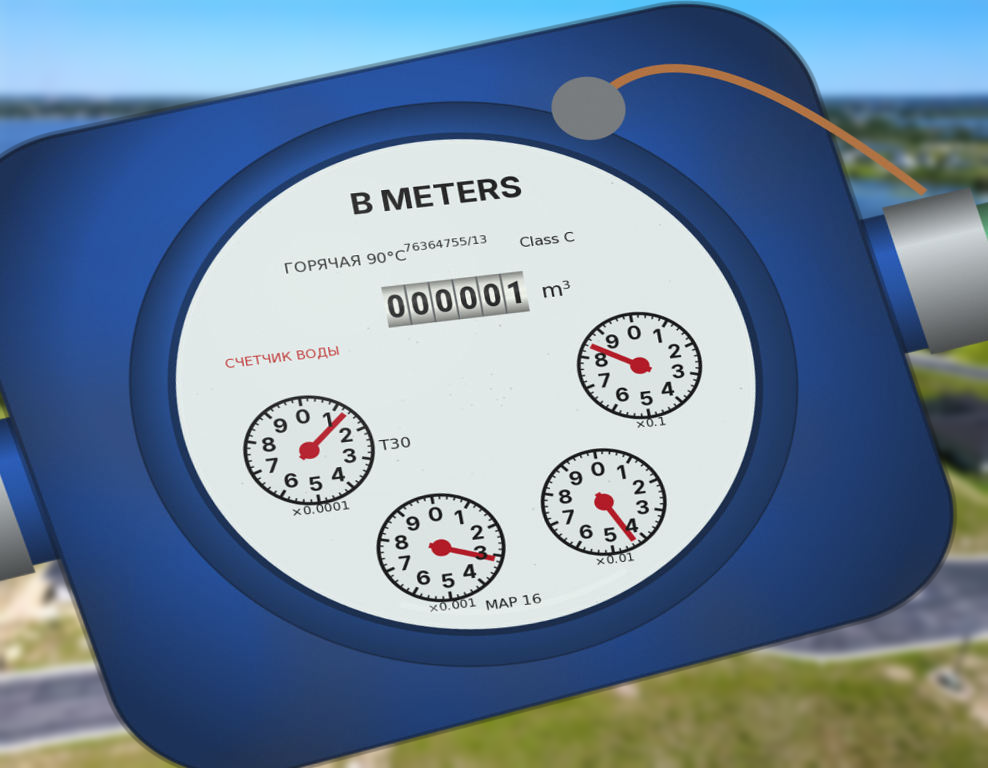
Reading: 1.8431,m³
